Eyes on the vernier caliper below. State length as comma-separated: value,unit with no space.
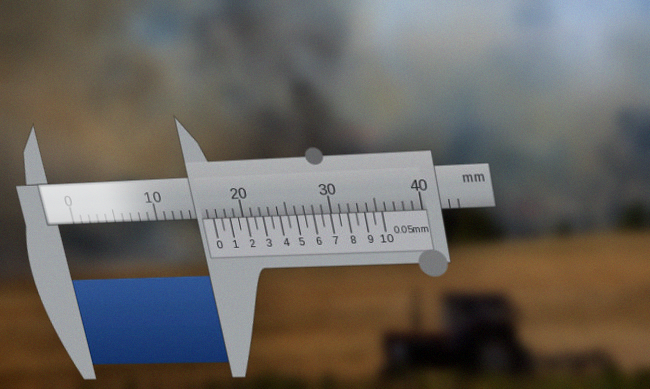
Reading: 16.6,mm
